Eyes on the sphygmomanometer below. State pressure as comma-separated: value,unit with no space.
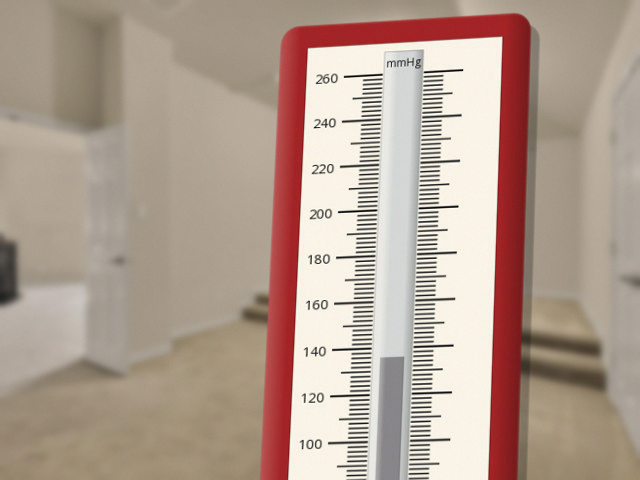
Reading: 136,mmHg
